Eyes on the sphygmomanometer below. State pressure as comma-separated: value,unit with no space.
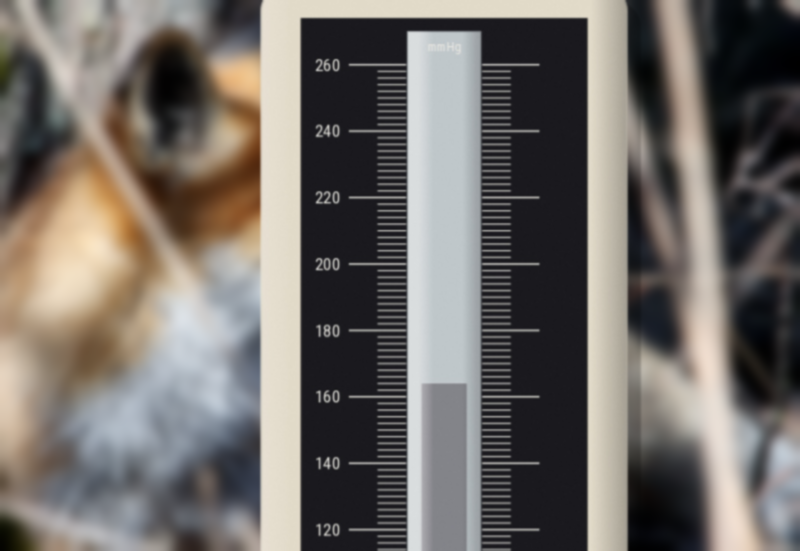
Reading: 164,mmHg
